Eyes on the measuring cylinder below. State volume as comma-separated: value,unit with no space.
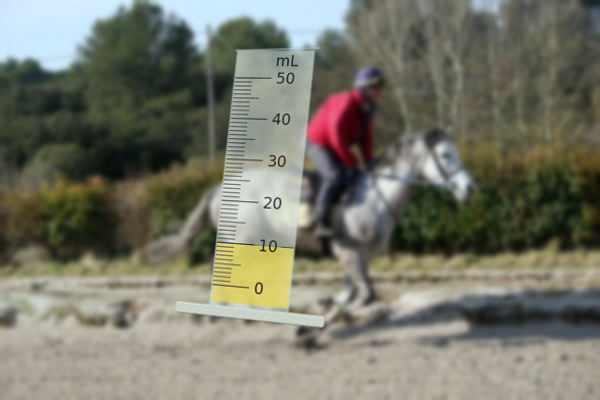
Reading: 10,mL
